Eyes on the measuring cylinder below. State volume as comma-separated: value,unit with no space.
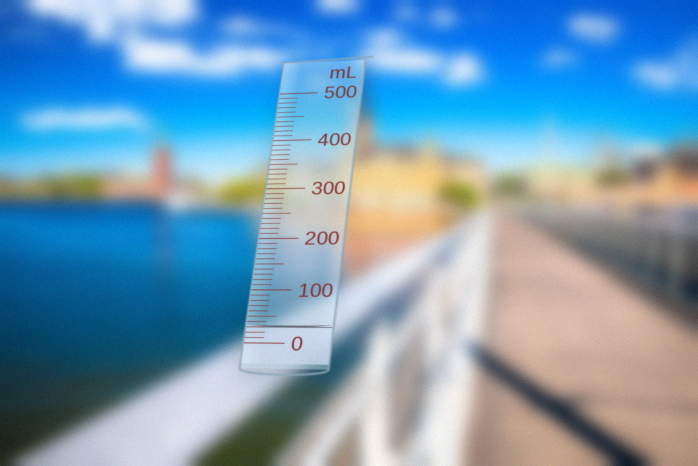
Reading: 30,mL
